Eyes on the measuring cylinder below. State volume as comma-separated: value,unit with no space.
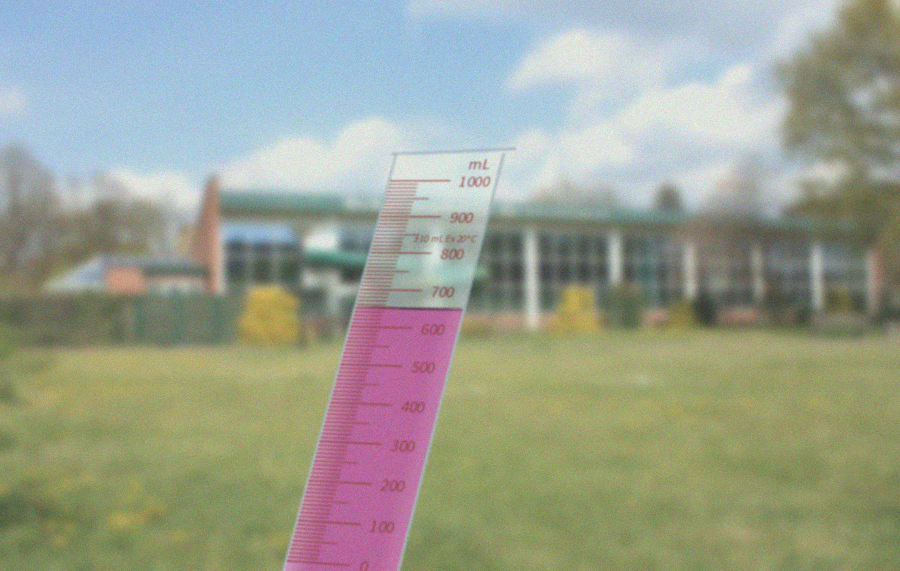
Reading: 650,mL
